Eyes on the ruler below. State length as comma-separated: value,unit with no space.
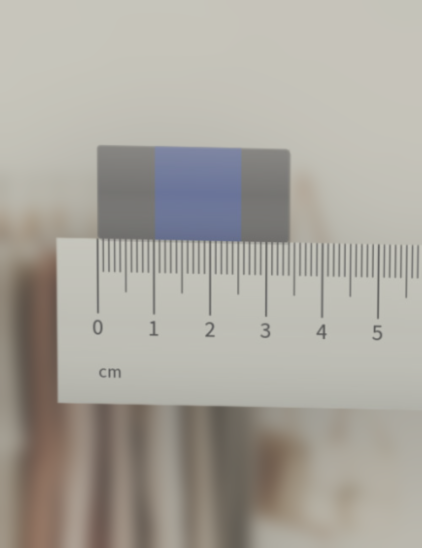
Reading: 3.4,cm
